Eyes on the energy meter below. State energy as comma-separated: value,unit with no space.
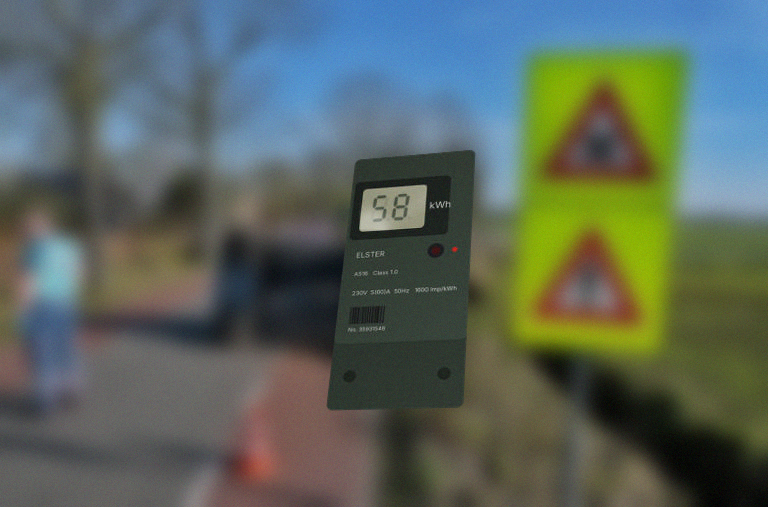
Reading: 58,kWh
